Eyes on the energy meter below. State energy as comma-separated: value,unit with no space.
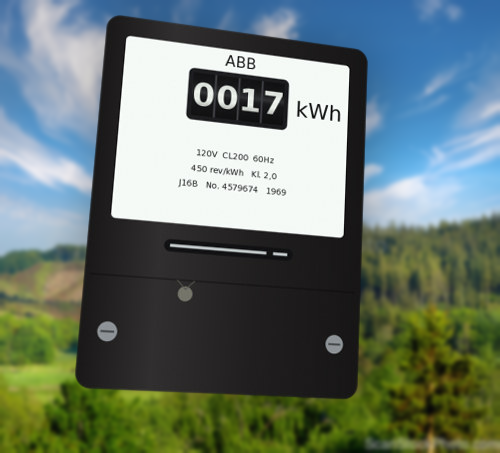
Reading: 17,kWh
